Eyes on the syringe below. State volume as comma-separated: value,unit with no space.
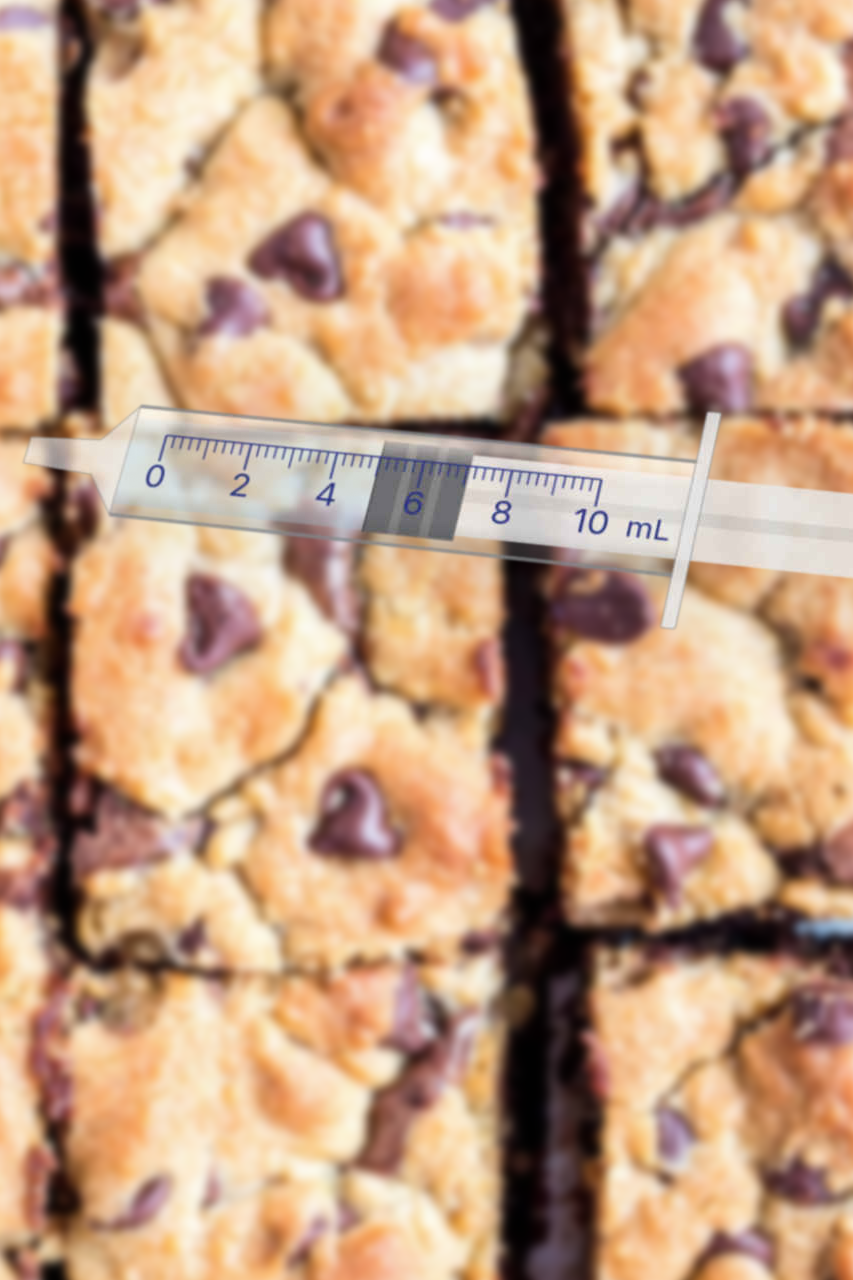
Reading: 5,mL
